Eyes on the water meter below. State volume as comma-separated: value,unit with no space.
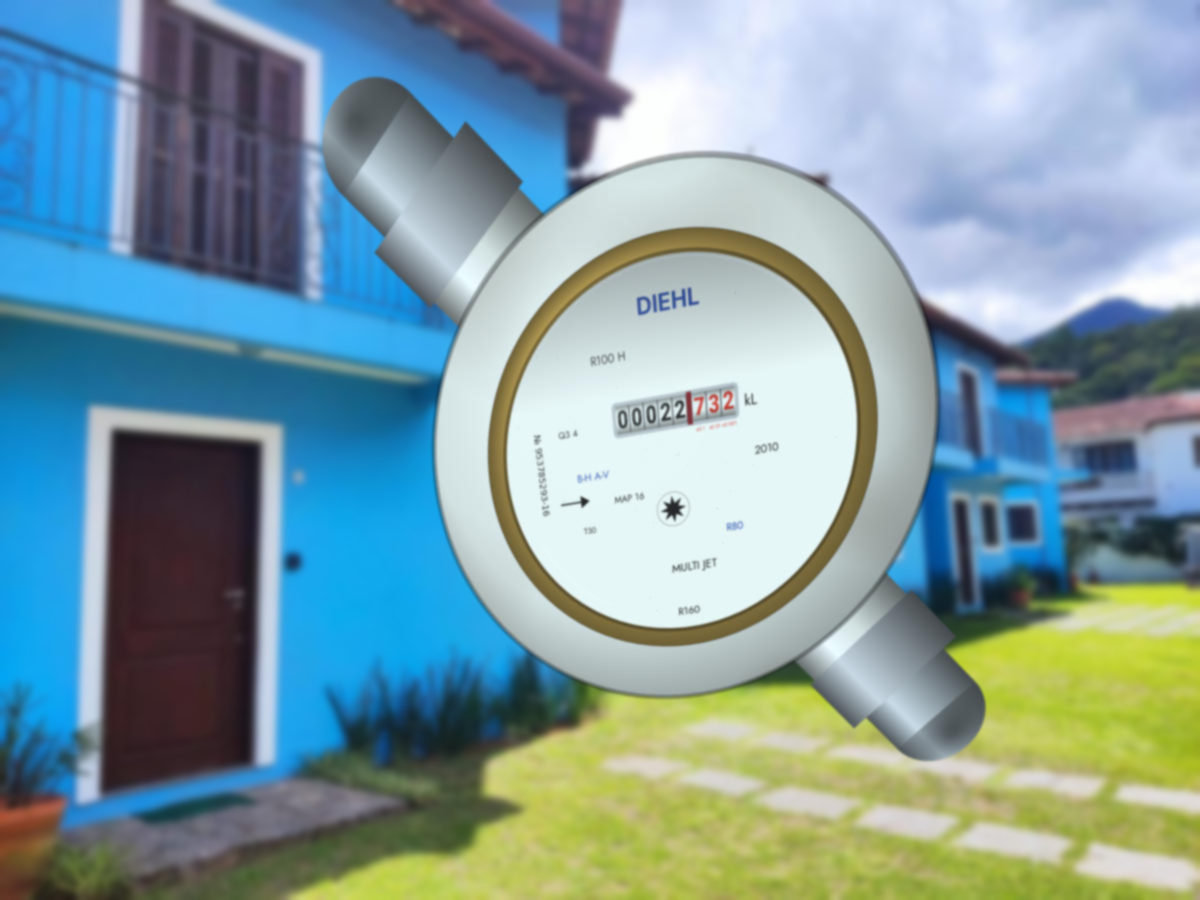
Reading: 22.732,kL
